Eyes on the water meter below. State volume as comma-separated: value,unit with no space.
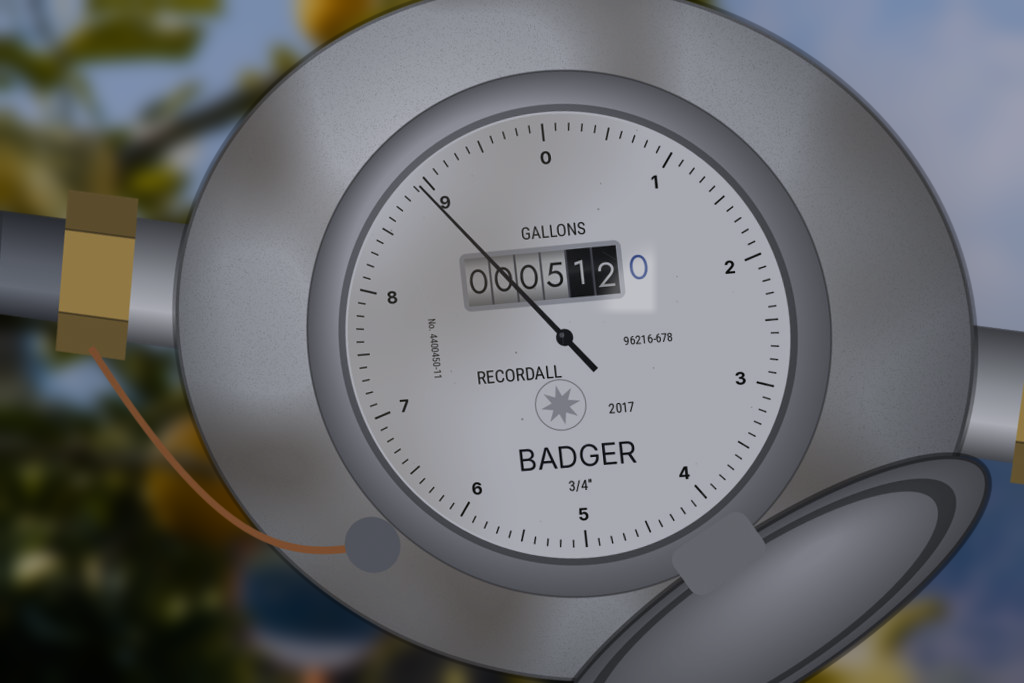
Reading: 5118.9,gal
